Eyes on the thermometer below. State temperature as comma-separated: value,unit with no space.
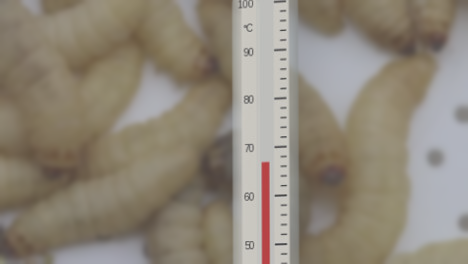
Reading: 67,°C
